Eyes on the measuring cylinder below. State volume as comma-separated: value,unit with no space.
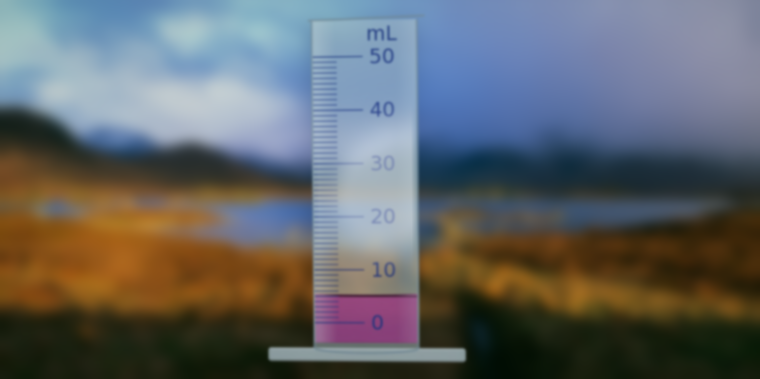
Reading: 5,mL
